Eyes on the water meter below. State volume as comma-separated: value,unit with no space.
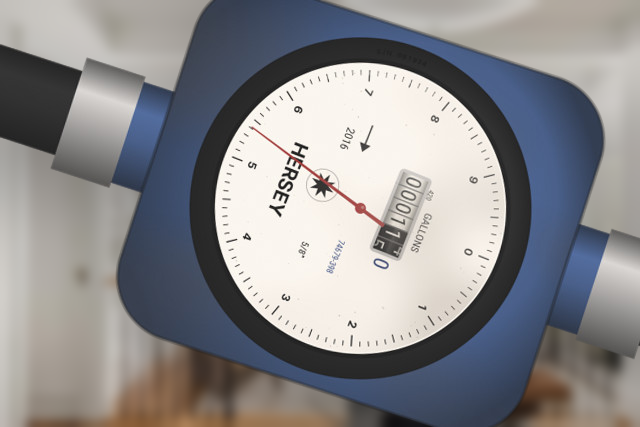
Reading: 1145.4,gal
